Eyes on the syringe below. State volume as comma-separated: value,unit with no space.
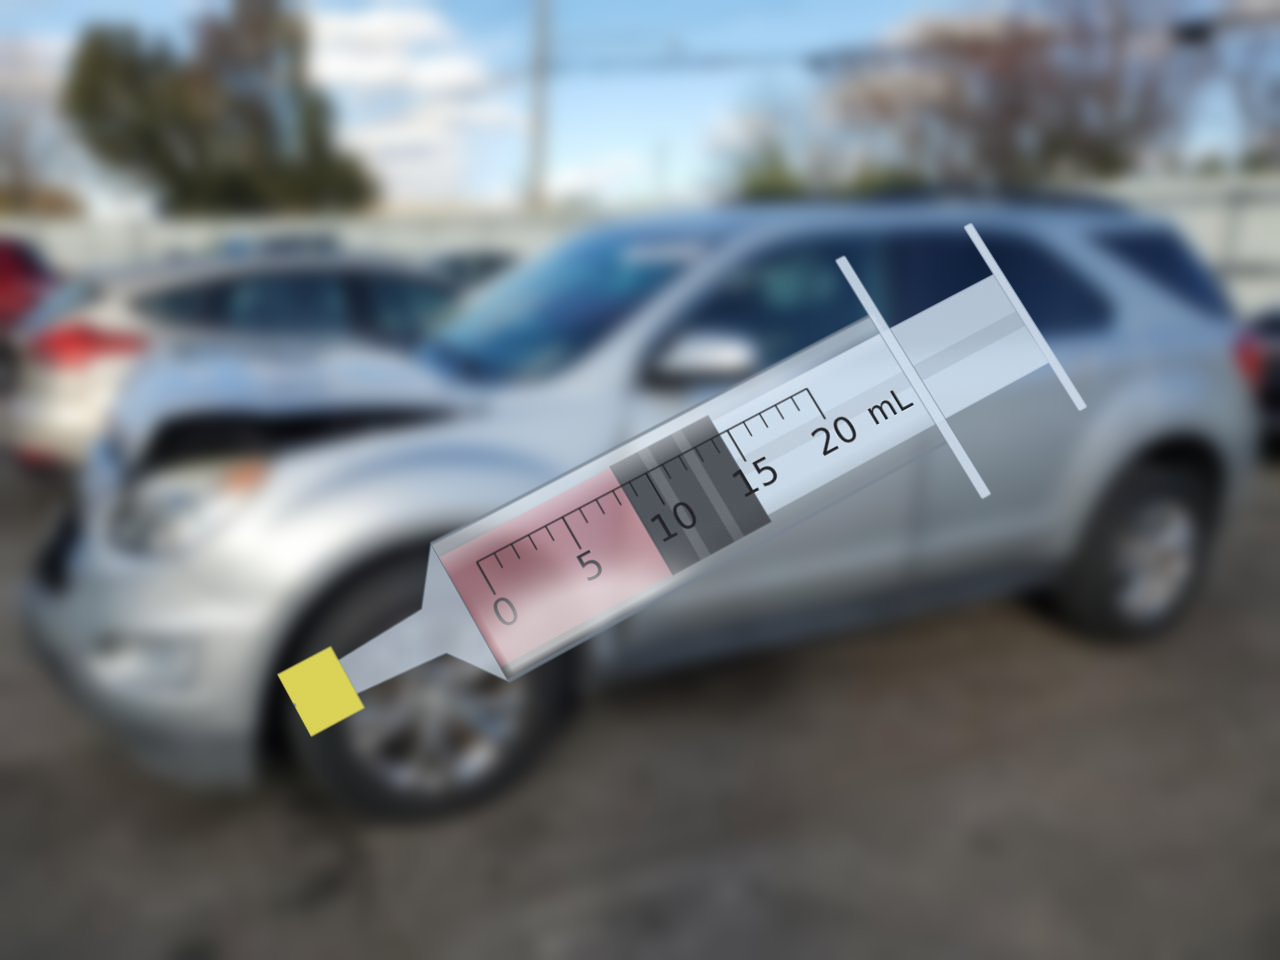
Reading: 8.5,mL
